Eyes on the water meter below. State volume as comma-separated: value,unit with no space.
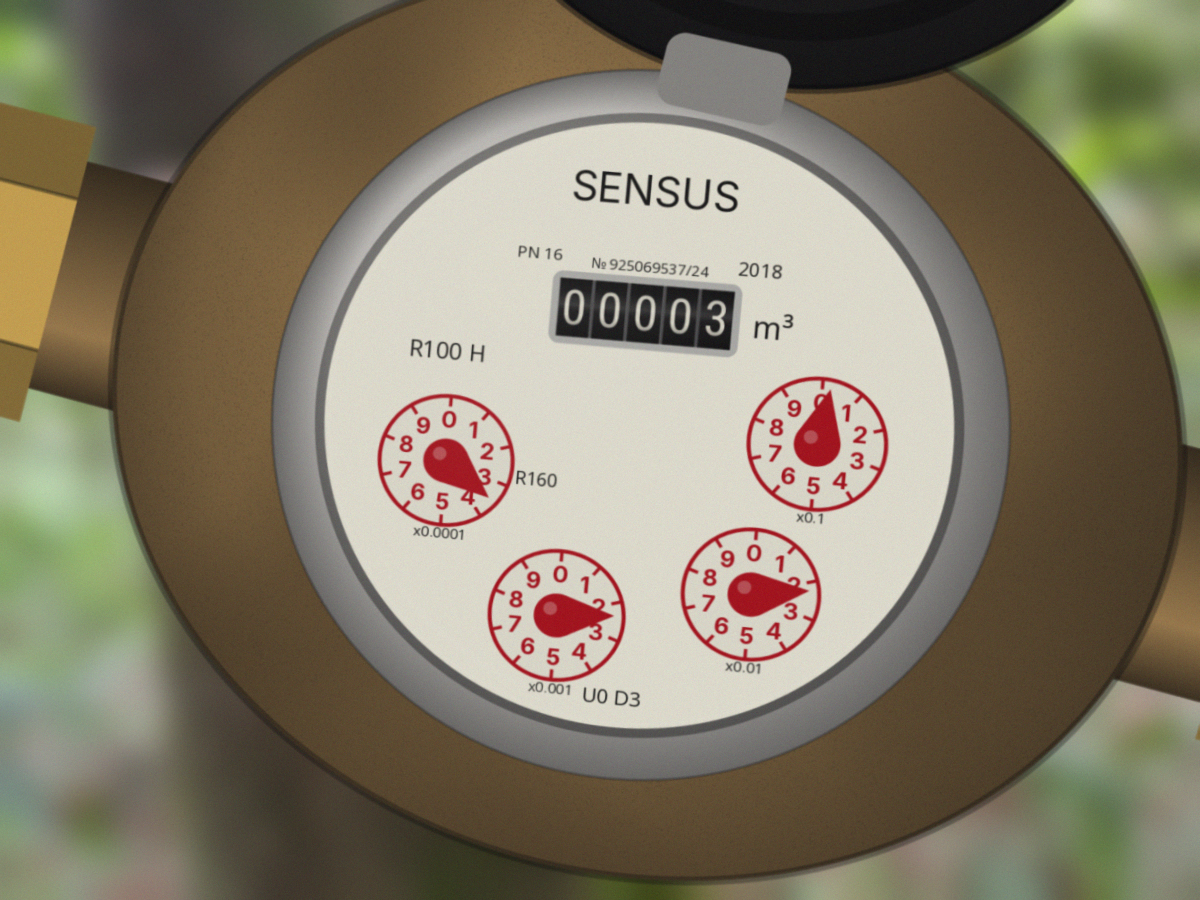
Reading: 3.0223,m³
